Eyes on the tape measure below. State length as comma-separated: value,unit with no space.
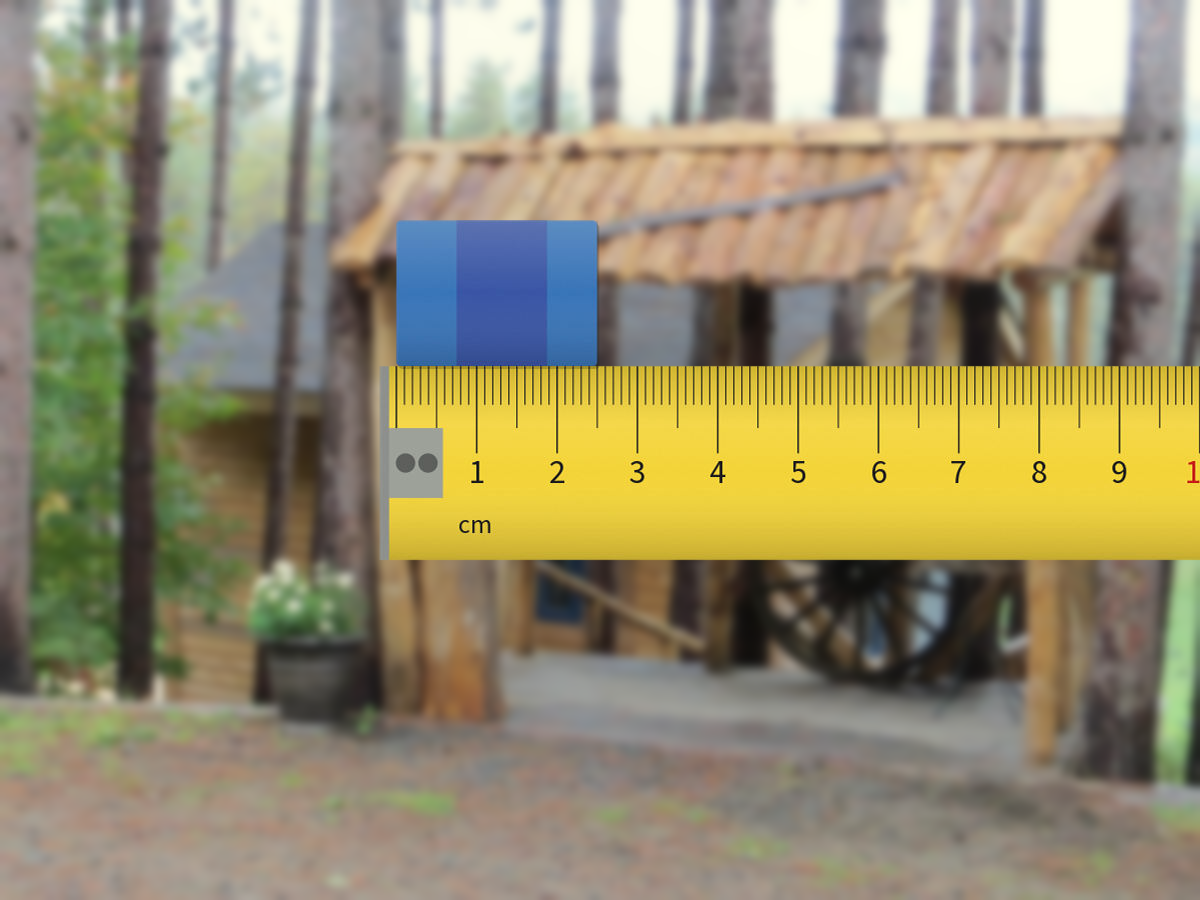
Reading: 2.5,cm
